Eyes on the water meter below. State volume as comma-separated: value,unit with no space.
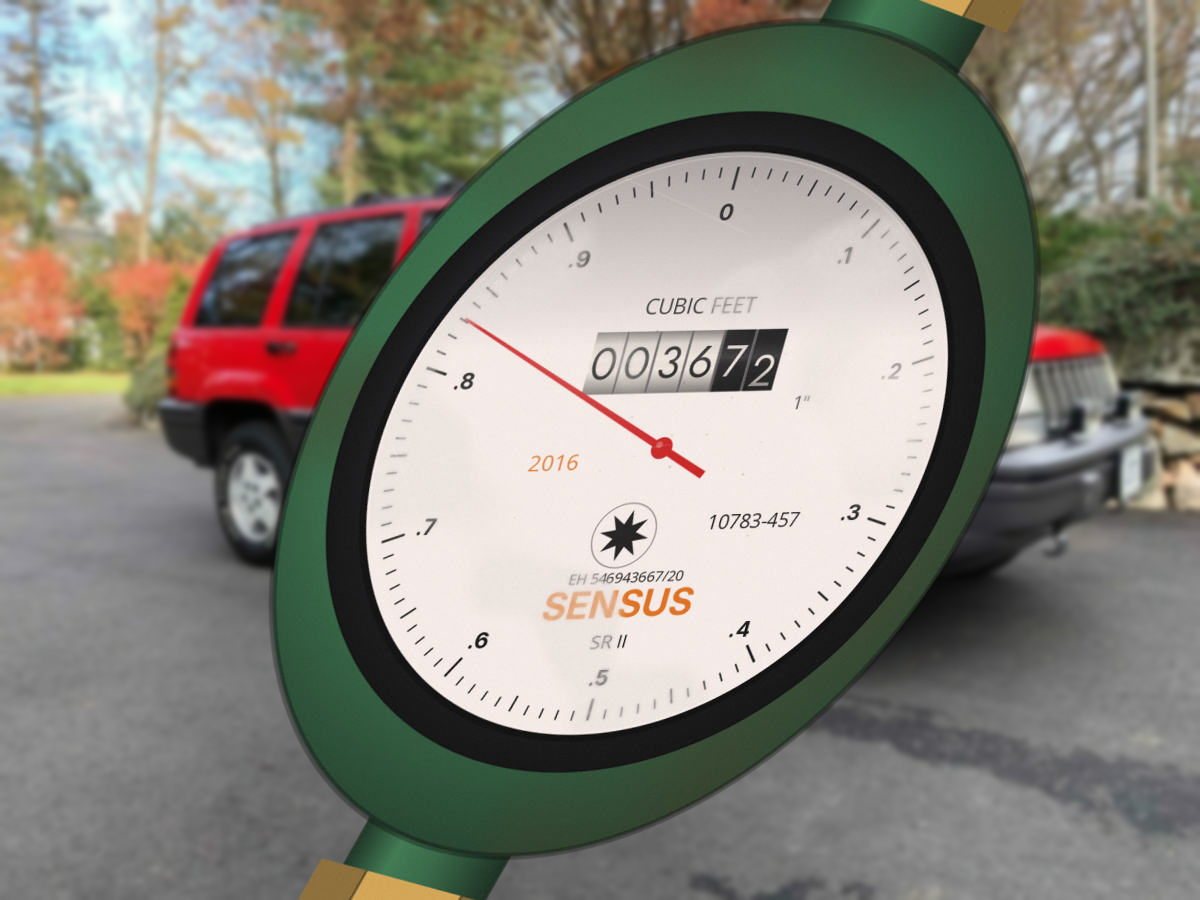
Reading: 3671.83,ft³
